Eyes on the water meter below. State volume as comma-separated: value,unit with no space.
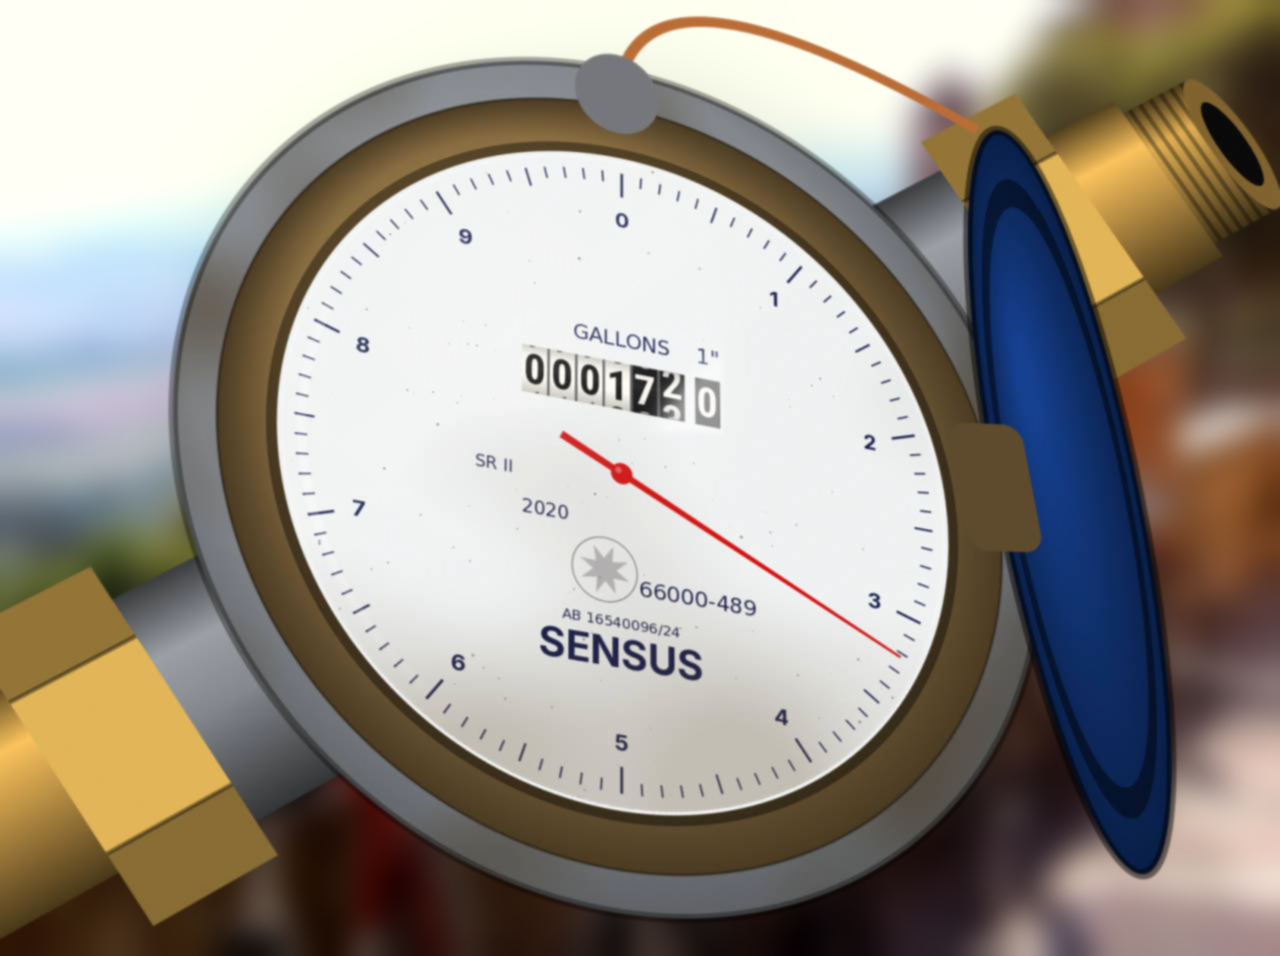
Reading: 1723.2,gal
